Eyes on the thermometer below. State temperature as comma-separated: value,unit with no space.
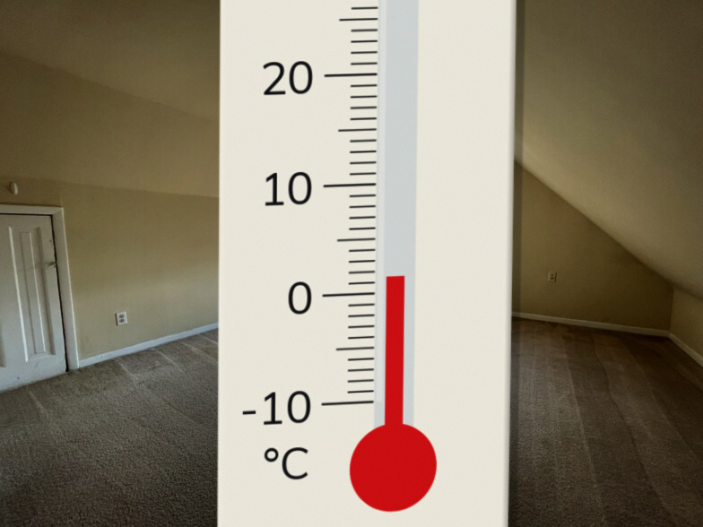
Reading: 1.5,°C
